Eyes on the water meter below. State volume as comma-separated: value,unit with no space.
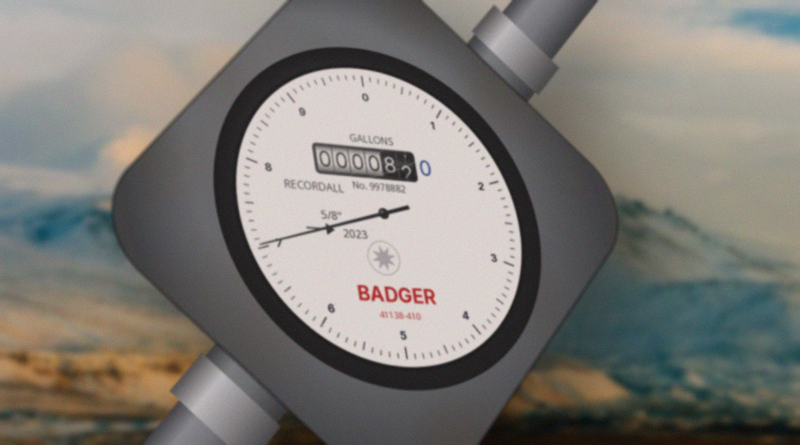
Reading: 817.0,gal
